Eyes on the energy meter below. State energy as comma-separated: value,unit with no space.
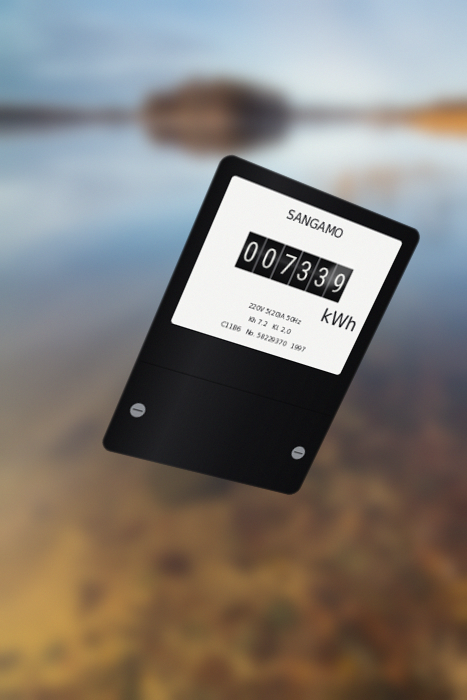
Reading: 7339,kWh
